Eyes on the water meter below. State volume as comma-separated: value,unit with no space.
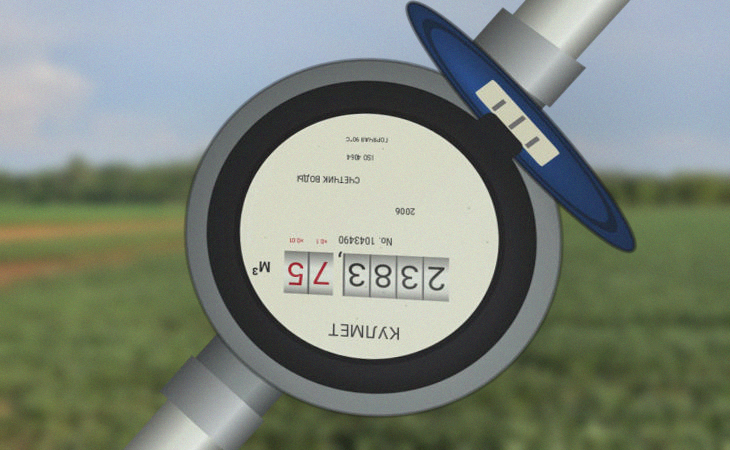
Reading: 2383.75,m³
